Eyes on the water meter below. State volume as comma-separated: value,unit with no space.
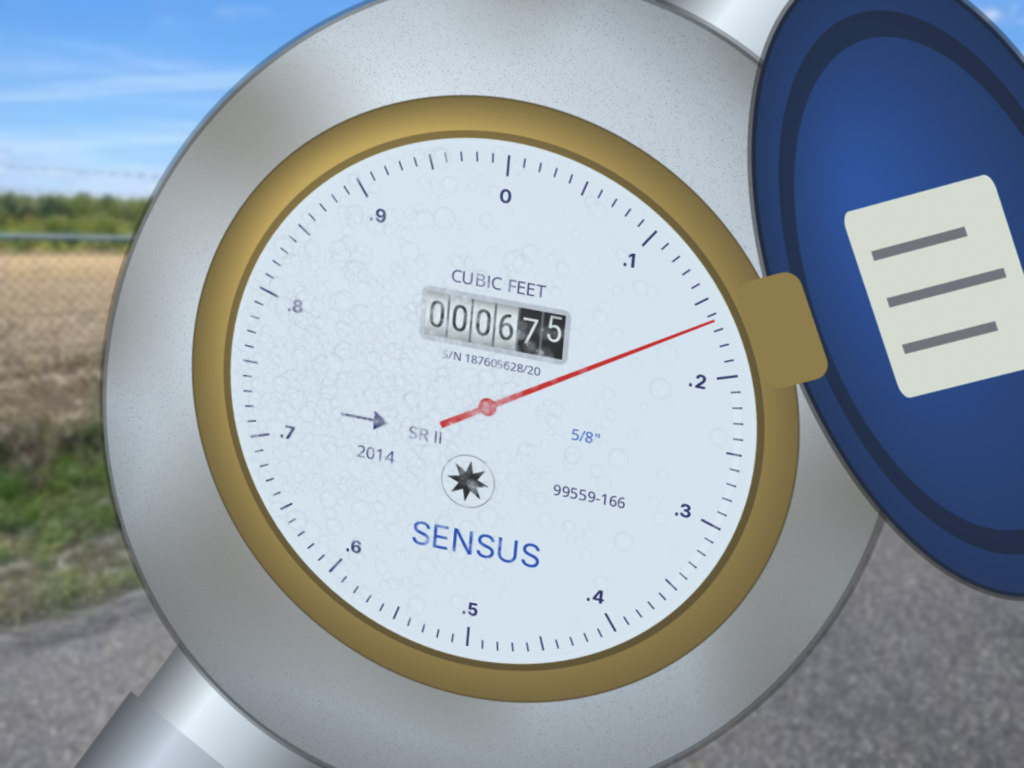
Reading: 675.16,ft³
